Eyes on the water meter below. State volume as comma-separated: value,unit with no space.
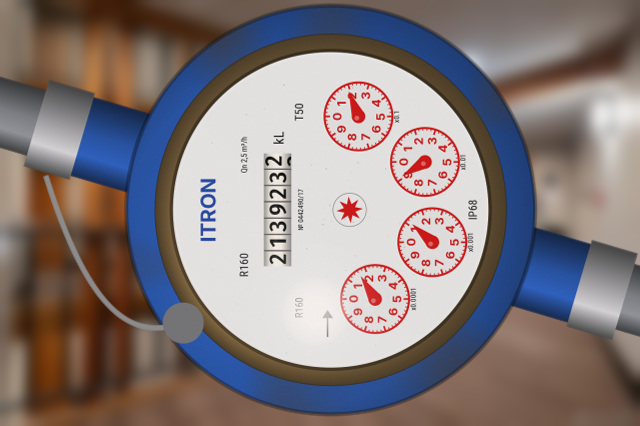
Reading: 2139232.1911,kL
